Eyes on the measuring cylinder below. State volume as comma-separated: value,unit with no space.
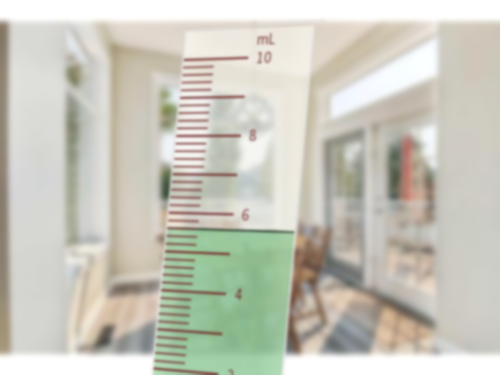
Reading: 5.6,mL
